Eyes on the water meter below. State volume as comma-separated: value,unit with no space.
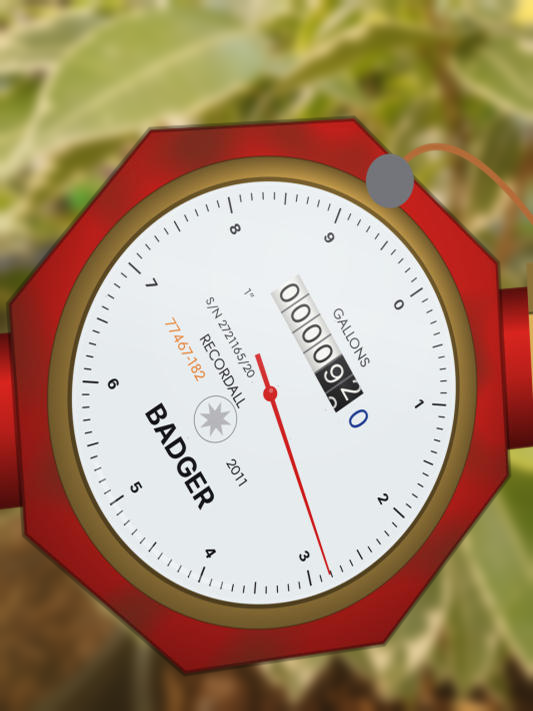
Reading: 922.8,gal
